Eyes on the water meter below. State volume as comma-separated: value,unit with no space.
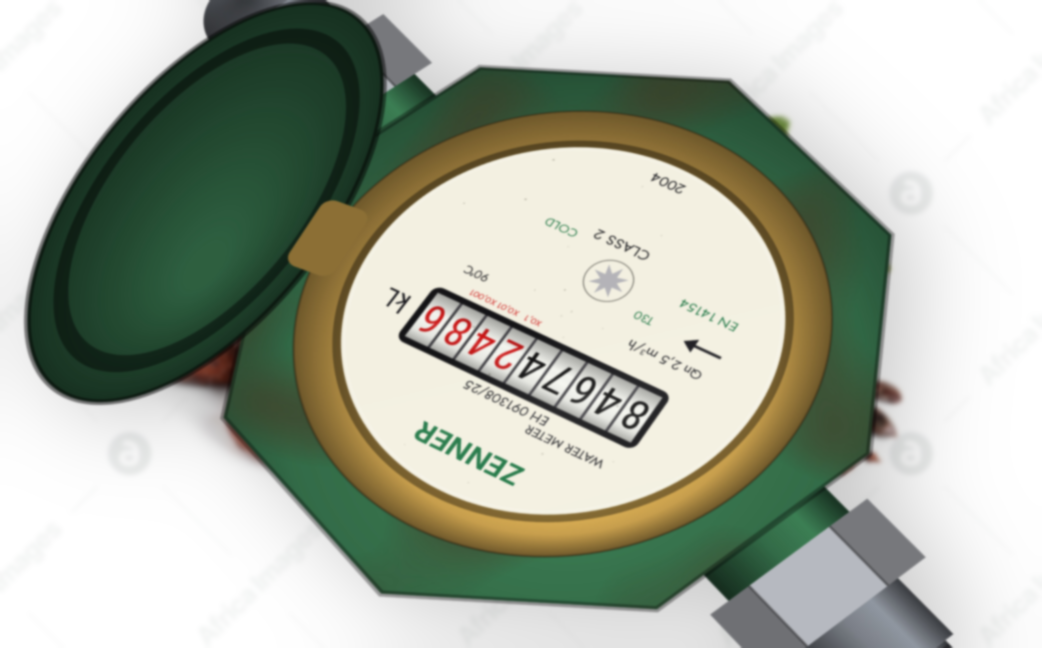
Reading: 84674.2486,kL
